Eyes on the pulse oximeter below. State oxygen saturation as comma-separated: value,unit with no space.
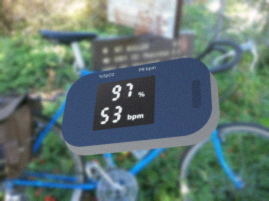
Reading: 97,%
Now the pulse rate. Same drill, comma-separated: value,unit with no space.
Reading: 53,bpm
